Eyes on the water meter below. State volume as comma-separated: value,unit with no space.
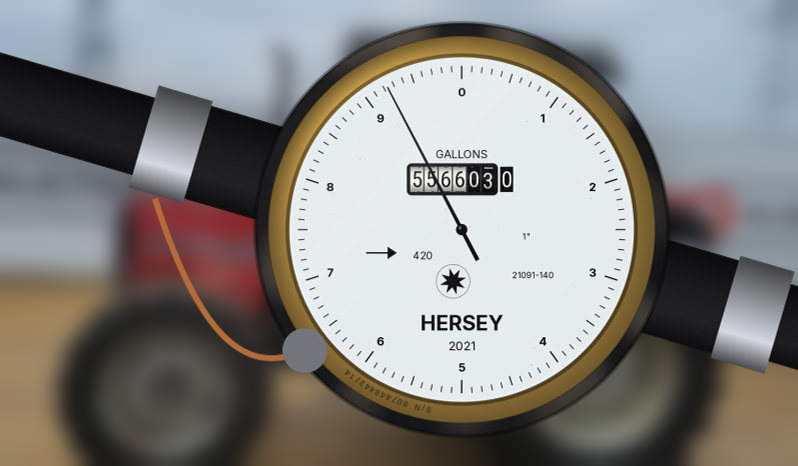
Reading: 5566029.2,gal
